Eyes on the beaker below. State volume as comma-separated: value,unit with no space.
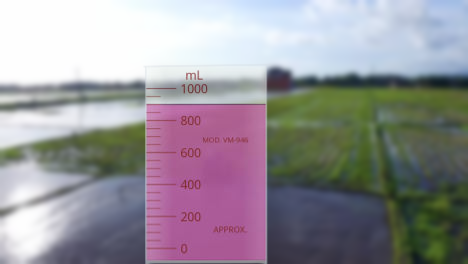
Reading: 900,mL
